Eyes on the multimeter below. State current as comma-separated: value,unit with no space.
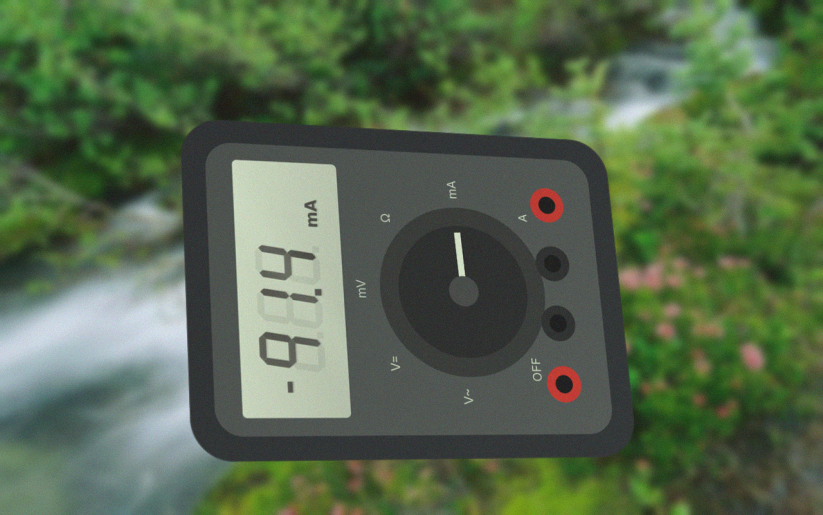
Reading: -91.4,mA
